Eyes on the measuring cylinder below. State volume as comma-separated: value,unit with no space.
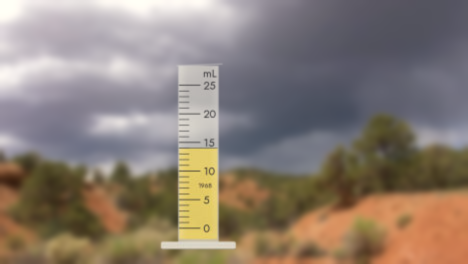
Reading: 14,mL
